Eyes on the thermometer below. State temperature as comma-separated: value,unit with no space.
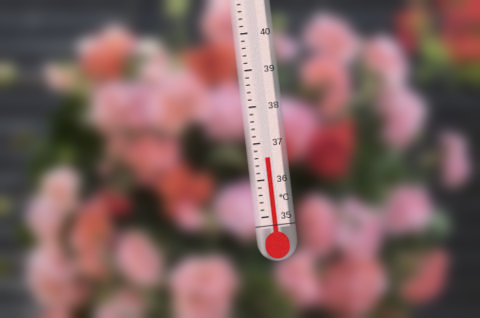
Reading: 36.6,°C
